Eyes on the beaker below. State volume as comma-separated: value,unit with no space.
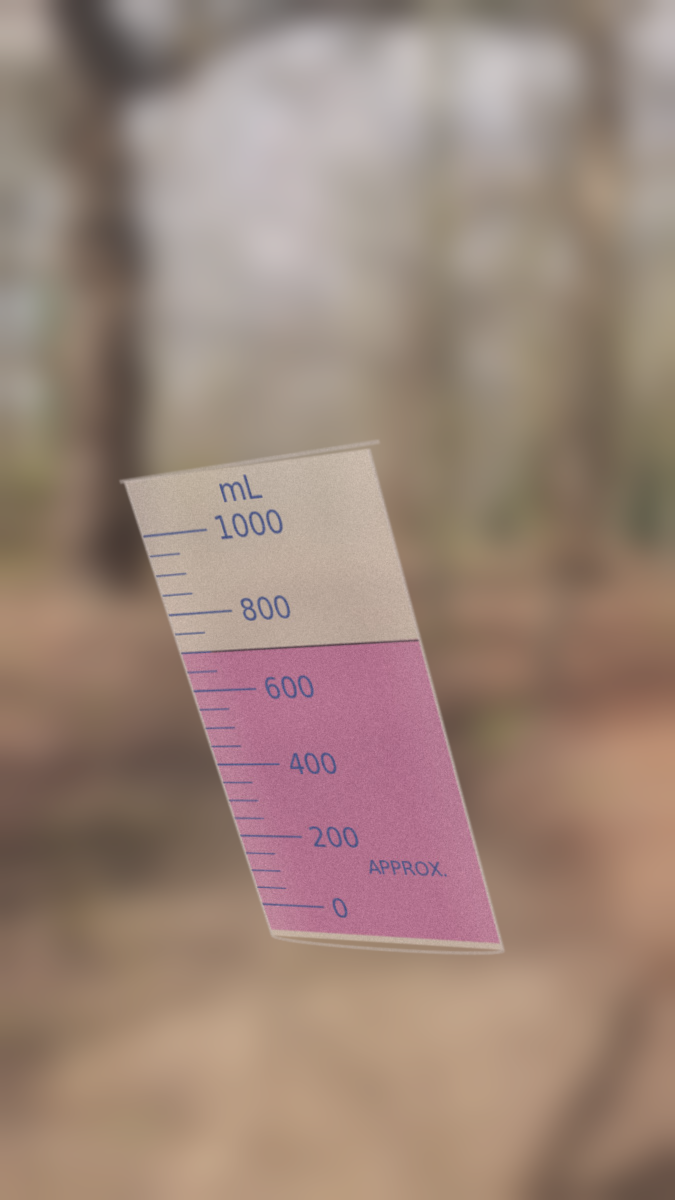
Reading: 700,mL
